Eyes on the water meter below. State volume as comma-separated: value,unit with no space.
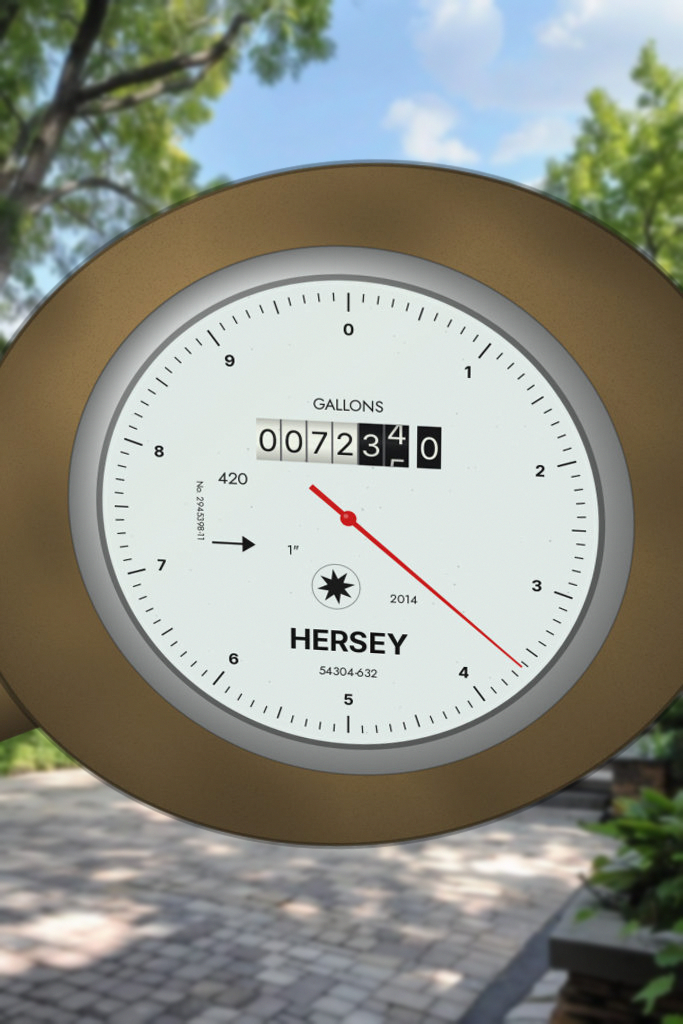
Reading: 72343.6,gal
